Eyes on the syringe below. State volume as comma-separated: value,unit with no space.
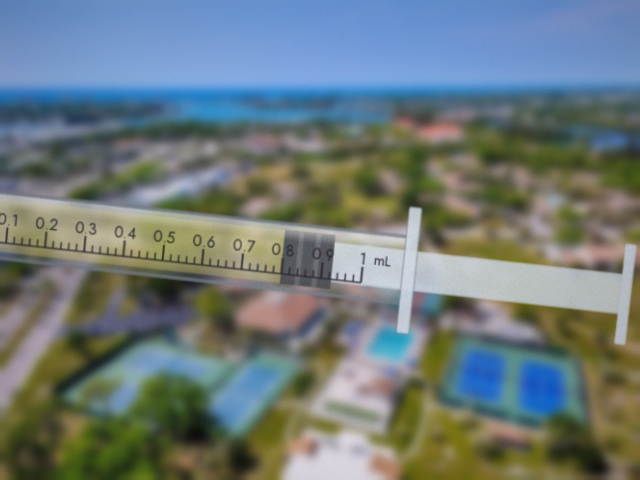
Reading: 0.8,mL
